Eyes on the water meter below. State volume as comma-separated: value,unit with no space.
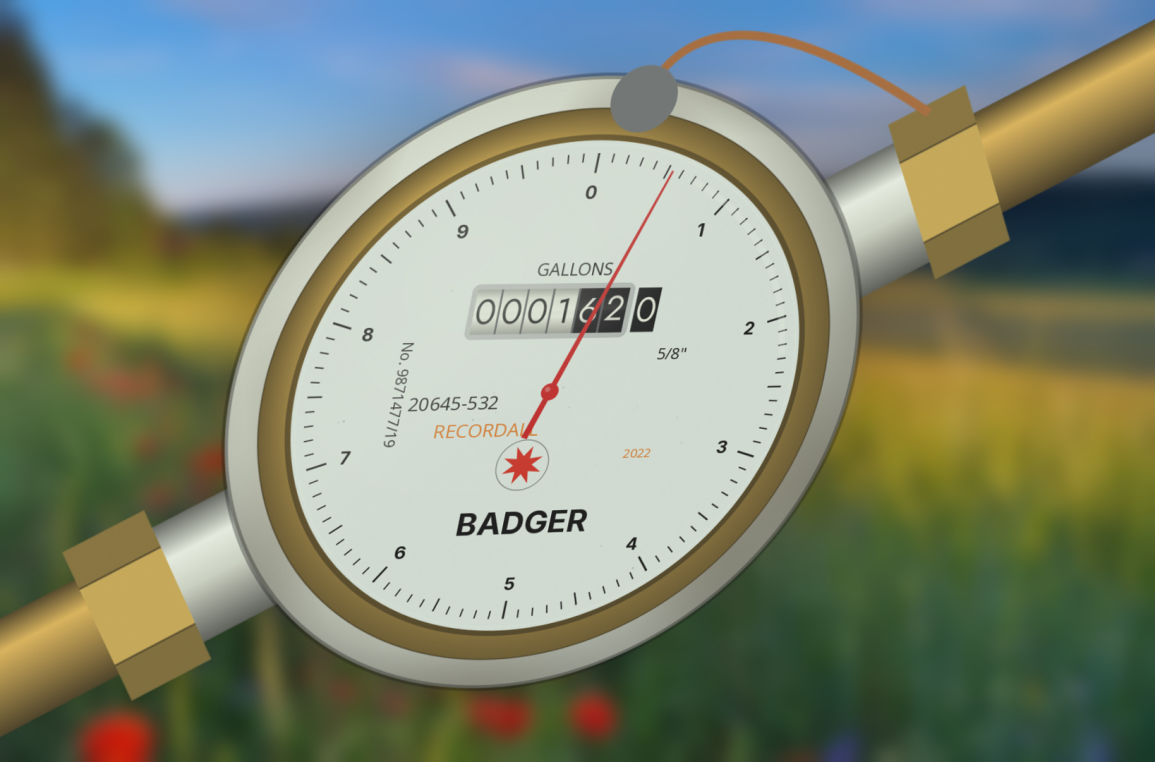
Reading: 1620.5,gal
